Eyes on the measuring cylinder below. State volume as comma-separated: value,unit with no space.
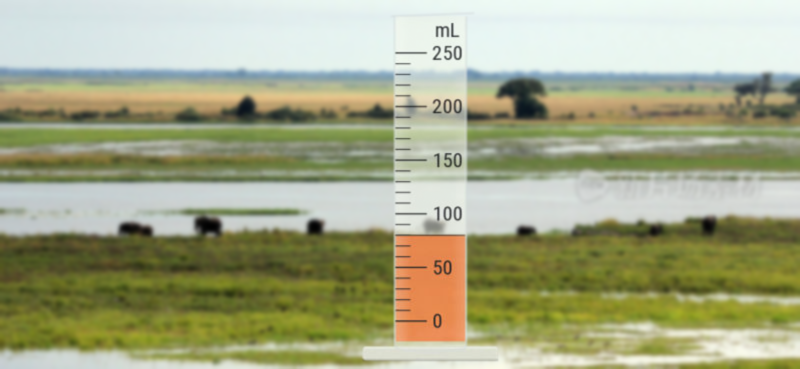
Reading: 80,mL
